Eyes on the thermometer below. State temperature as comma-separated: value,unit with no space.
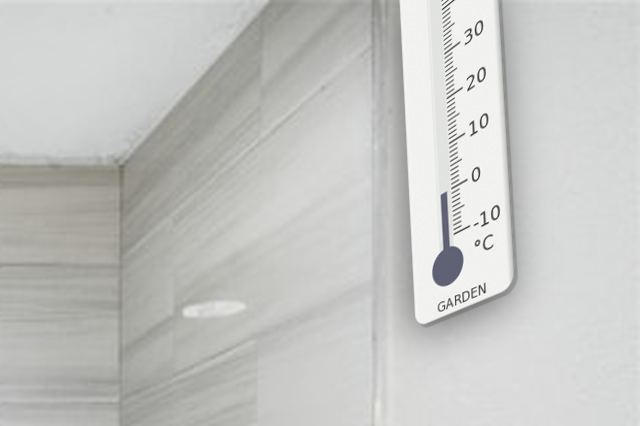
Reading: 0,°C
